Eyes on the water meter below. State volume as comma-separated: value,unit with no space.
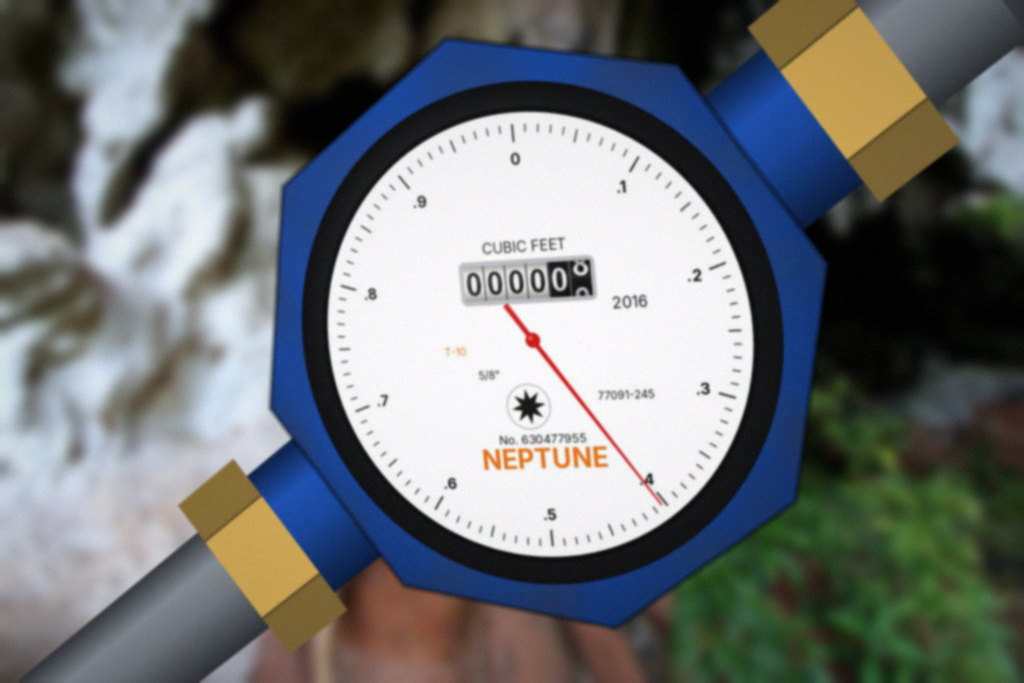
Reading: 8.40,ft³
